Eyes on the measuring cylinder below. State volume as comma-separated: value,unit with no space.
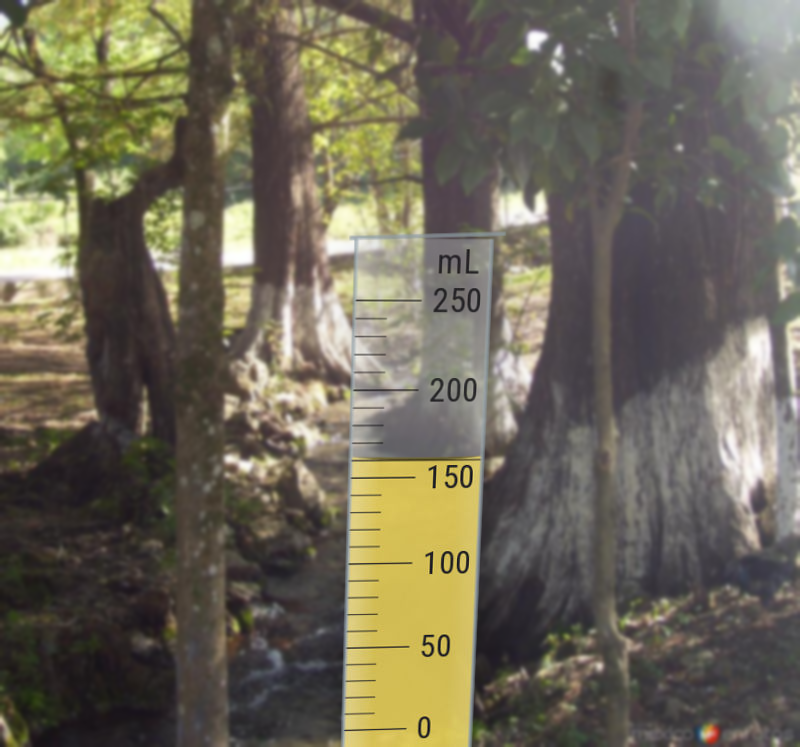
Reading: 160,mL
